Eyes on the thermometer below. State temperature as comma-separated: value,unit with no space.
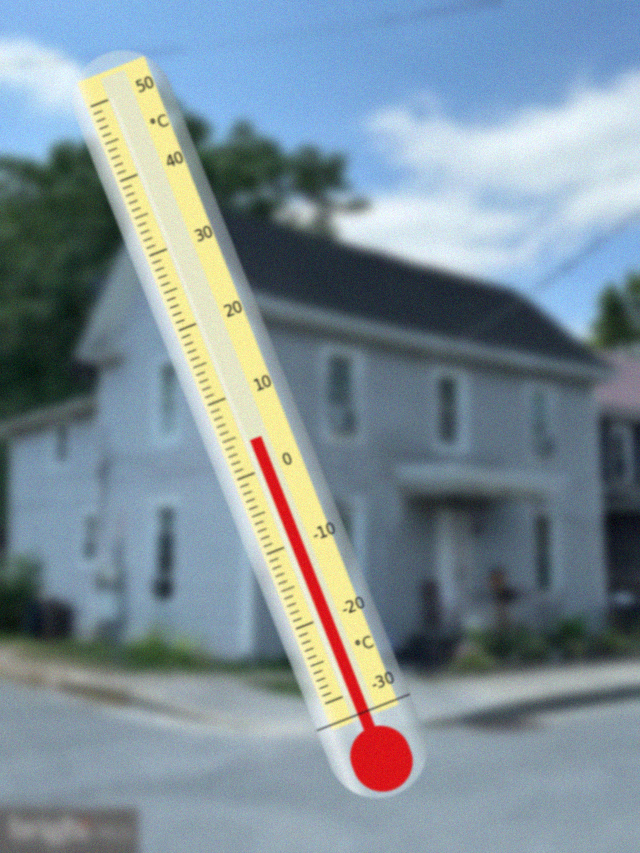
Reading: 4,°C
